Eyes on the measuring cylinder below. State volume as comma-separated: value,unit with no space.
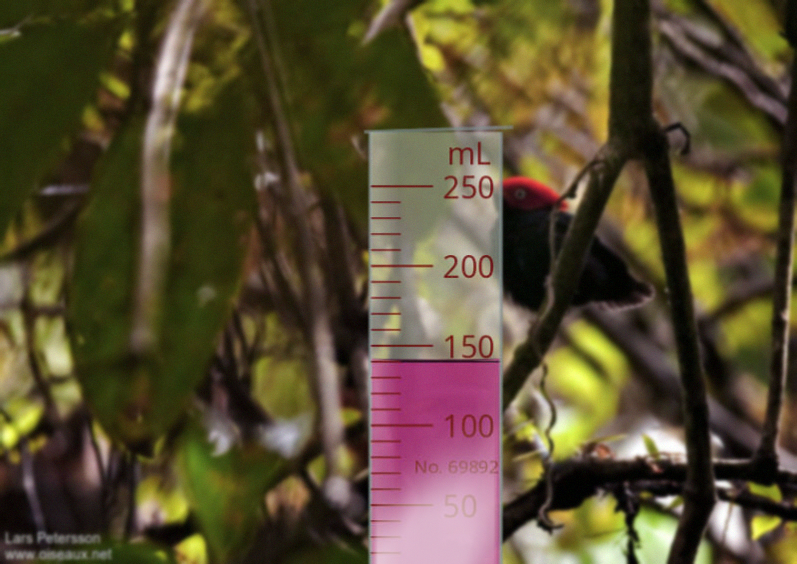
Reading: 140,mL
